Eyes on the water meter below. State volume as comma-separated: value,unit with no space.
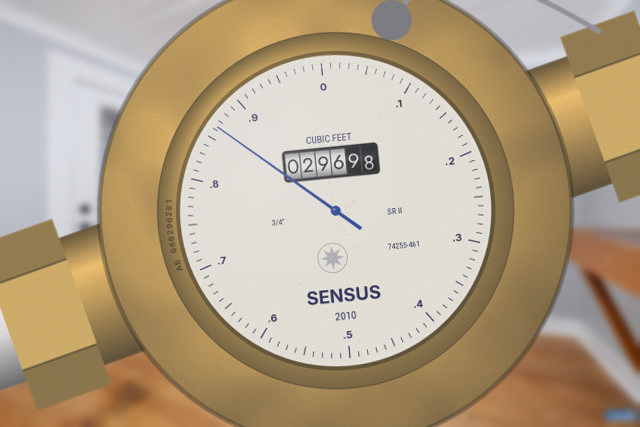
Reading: 29697.86,ft³
